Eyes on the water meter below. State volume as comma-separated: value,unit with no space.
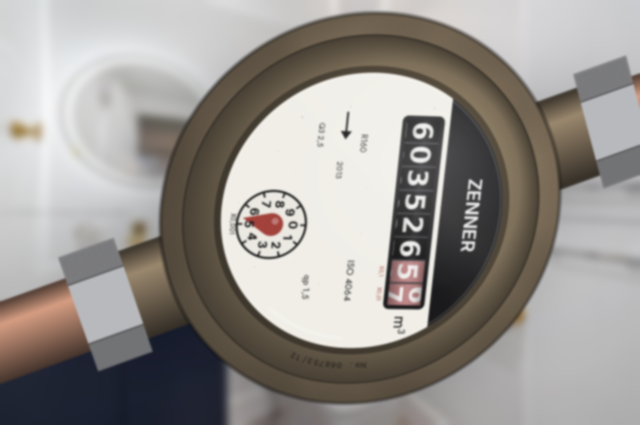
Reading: 603526.565,m³
